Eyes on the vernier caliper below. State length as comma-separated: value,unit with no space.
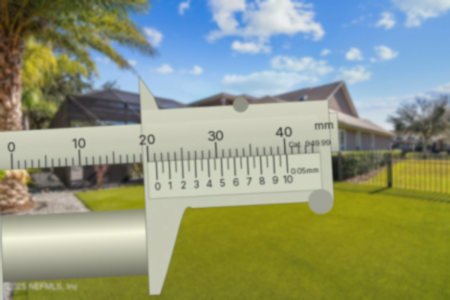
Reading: 21.2,mm
